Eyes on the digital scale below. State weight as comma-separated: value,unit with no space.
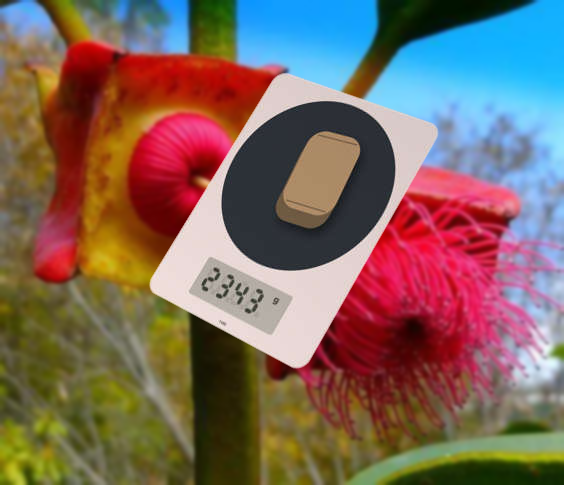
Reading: 2343,g
